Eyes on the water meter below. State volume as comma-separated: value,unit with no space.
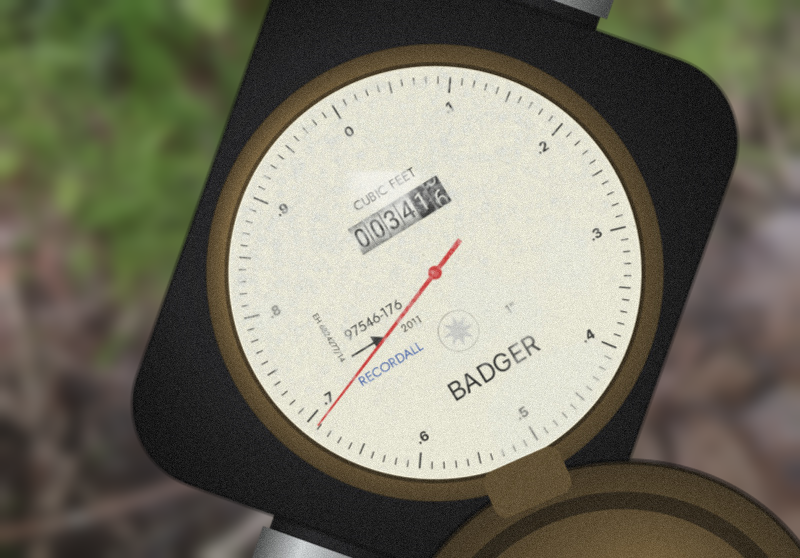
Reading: 3415.69,ft³
